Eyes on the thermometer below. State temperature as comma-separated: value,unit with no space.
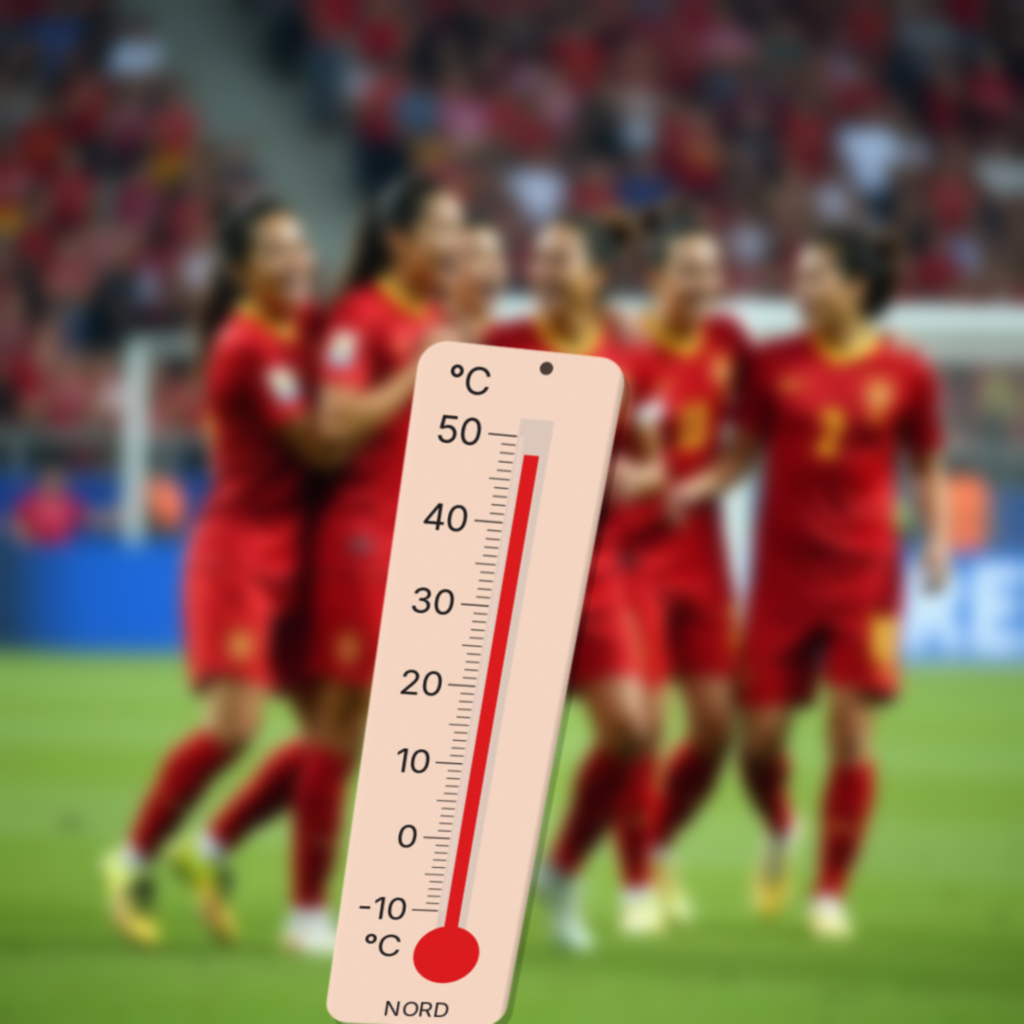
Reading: 48,°C
